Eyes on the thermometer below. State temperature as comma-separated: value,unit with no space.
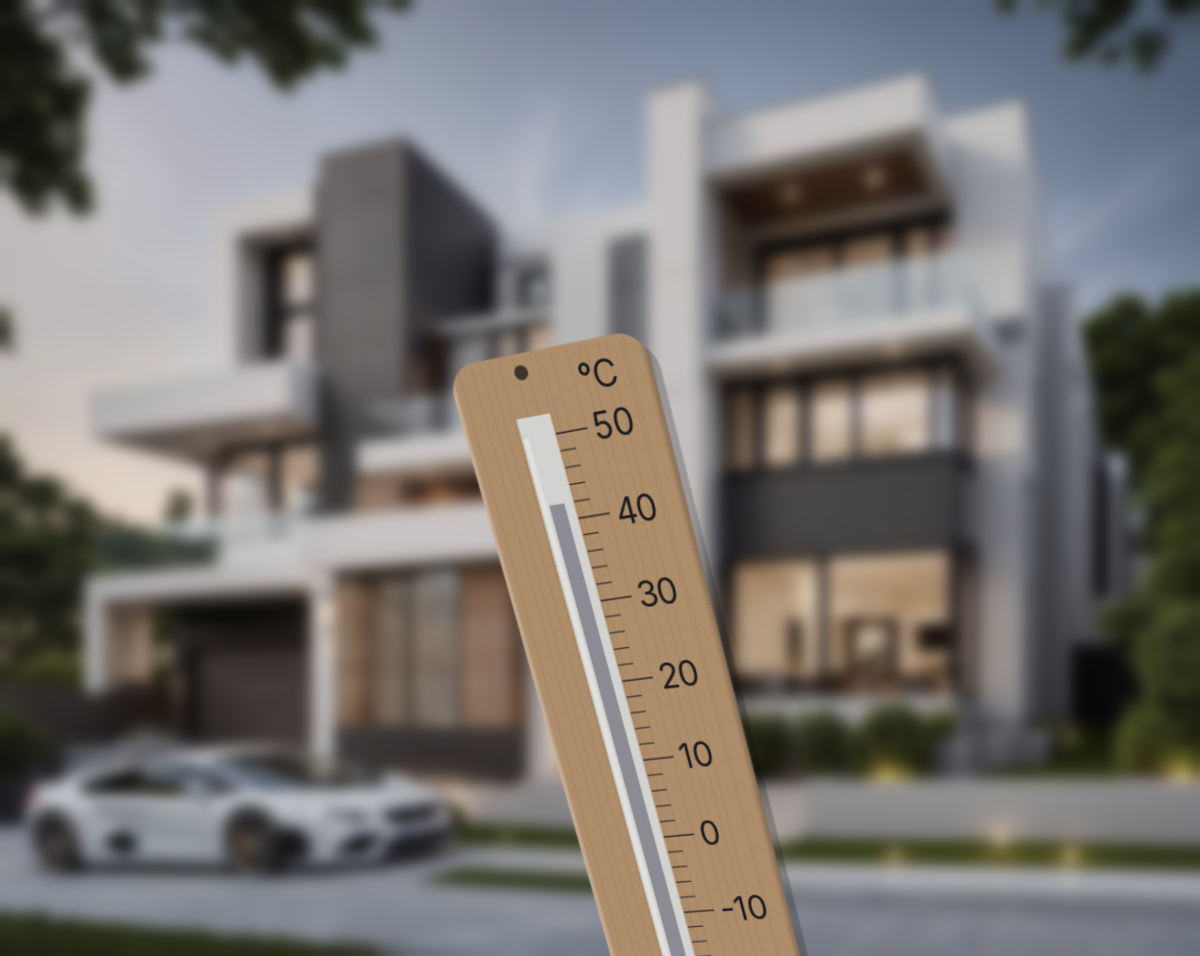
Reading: 42,°C
